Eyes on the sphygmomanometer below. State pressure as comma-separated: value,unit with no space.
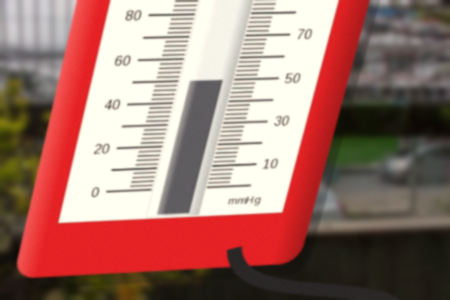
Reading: 50,mmHg
